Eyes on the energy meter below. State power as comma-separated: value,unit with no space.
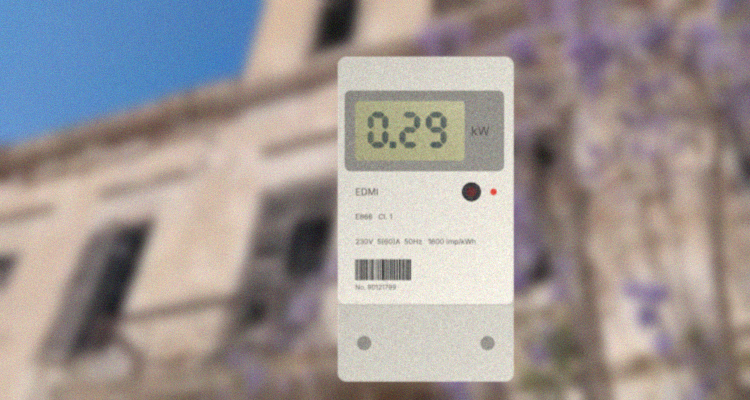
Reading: 0.29,kW
